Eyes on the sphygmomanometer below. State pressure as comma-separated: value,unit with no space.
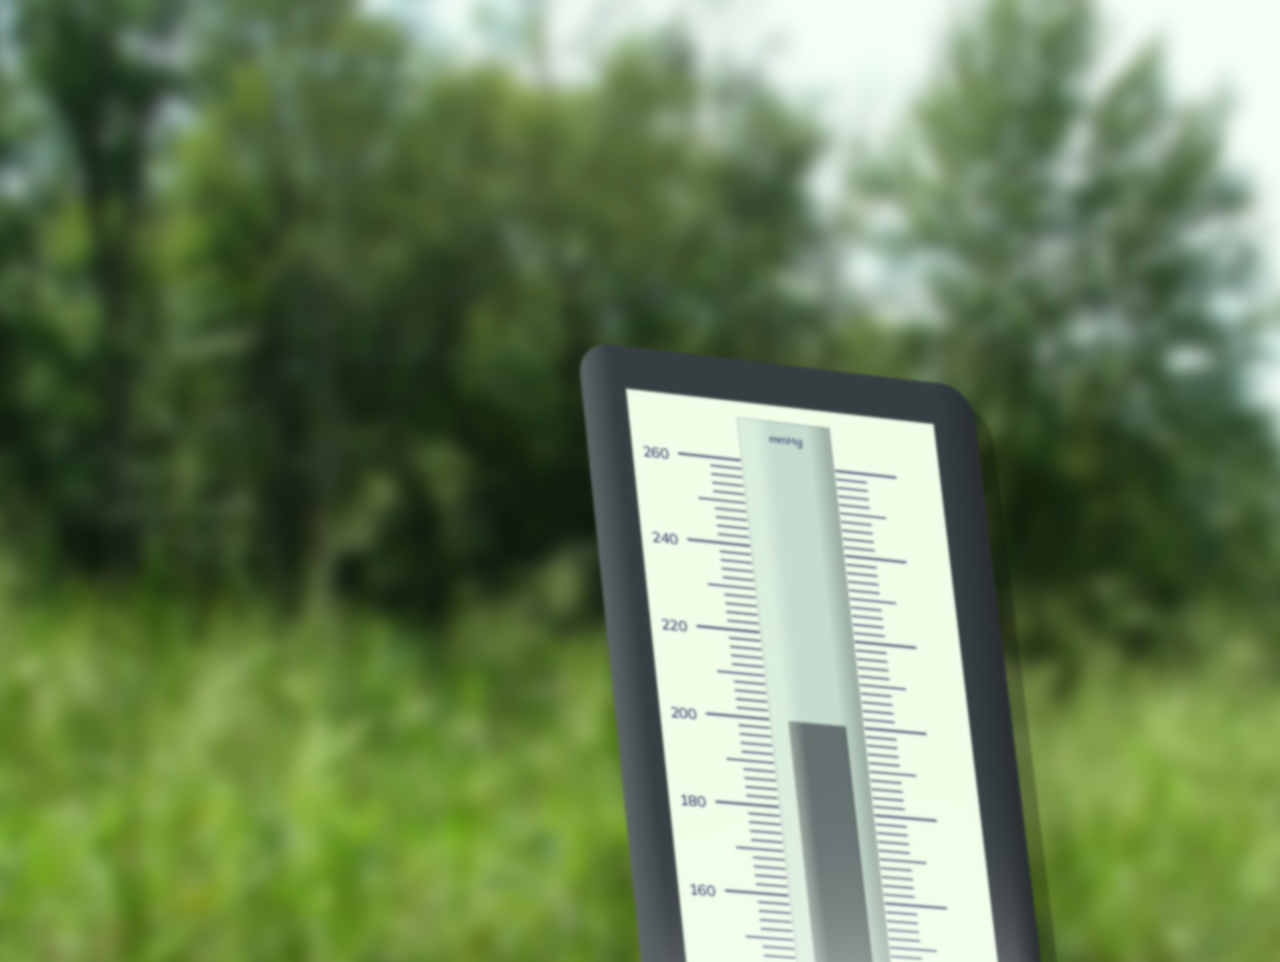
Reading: 200,mmHg
